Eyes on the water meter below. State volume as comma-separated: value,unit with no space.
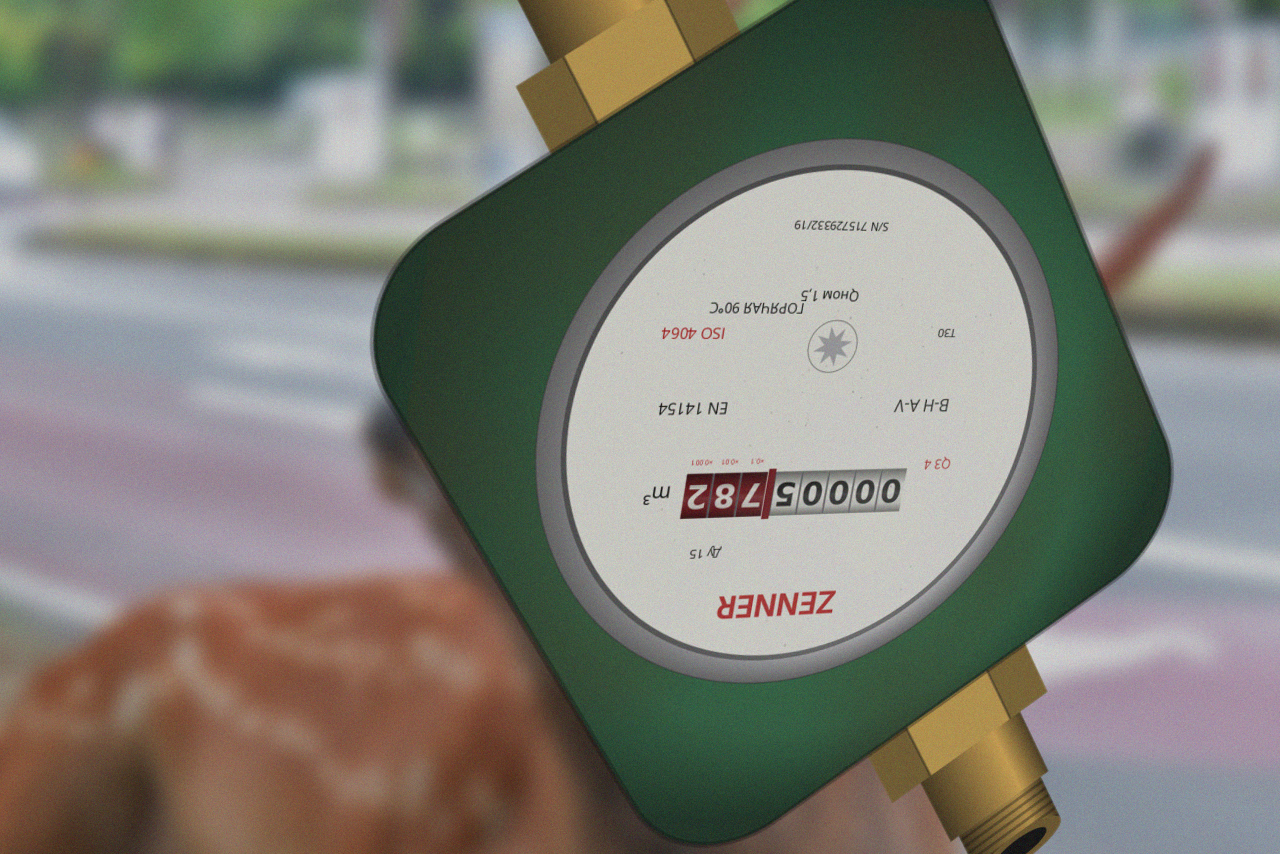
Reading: 5.782,m³
